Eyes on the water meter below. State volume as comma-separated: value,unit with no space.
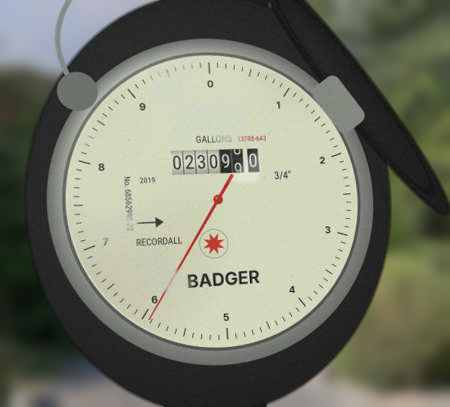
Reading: 230985.9,gal
